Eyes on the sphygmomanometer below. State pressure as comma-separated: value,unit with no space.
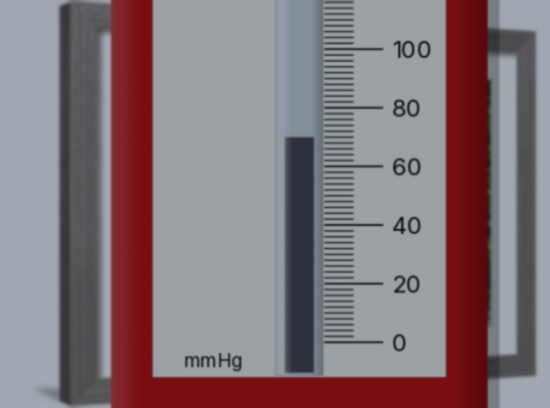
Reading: 70,mmHg
